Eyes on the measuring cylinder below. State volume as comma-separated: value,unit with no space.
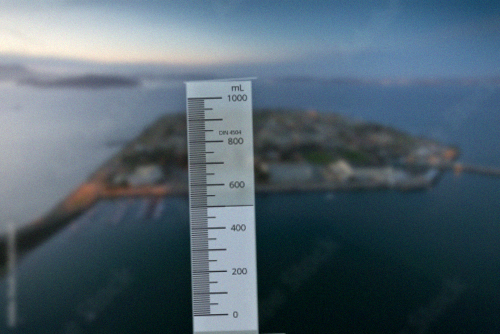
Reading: 500,mL
